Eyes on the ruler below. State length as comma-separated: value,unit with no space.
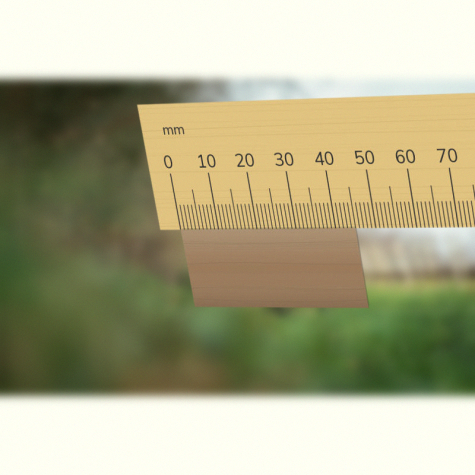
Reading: 45,mm
